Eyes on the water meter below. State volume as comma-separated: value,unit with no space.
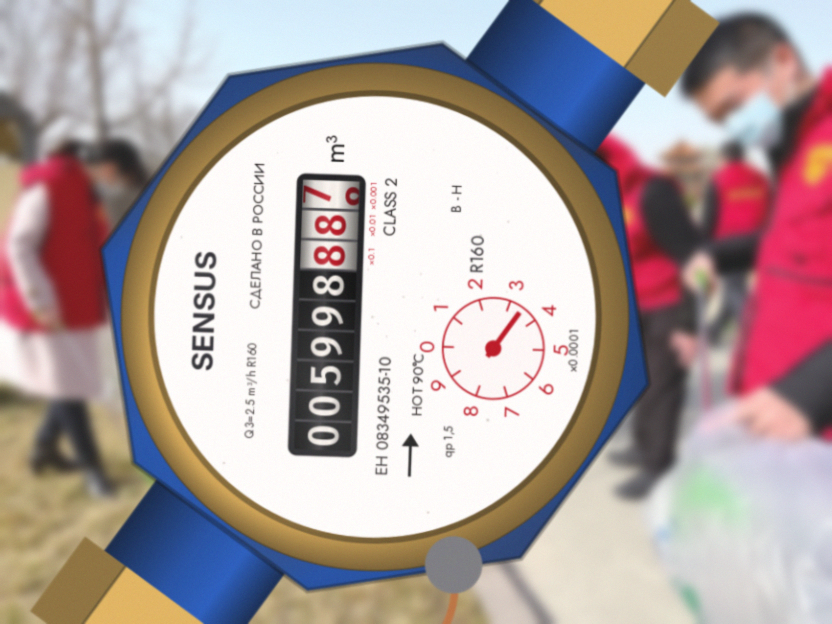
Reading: 5998.8873,m³
